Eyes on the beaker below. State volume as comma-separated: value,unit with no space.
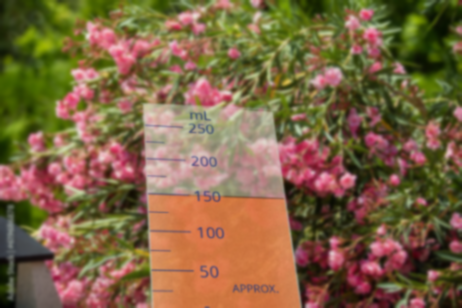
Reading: 150,mL
